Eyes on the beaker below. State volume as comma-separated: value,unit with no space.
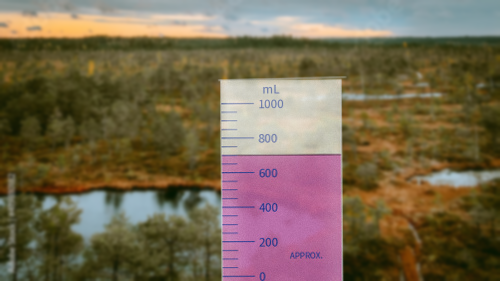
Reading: 700,mL
